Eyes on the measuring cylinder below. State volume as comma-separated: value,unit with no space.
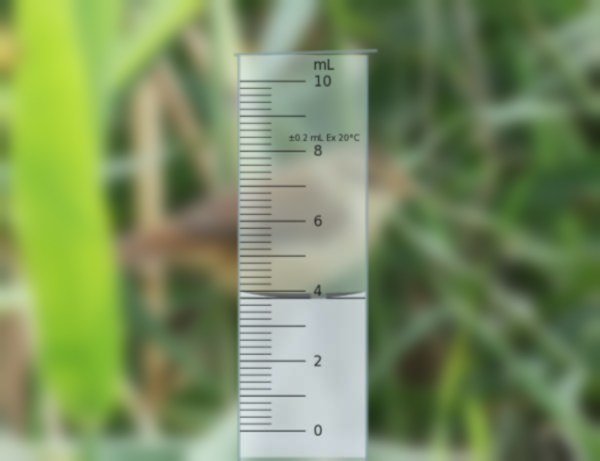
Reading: 3.8,mL
